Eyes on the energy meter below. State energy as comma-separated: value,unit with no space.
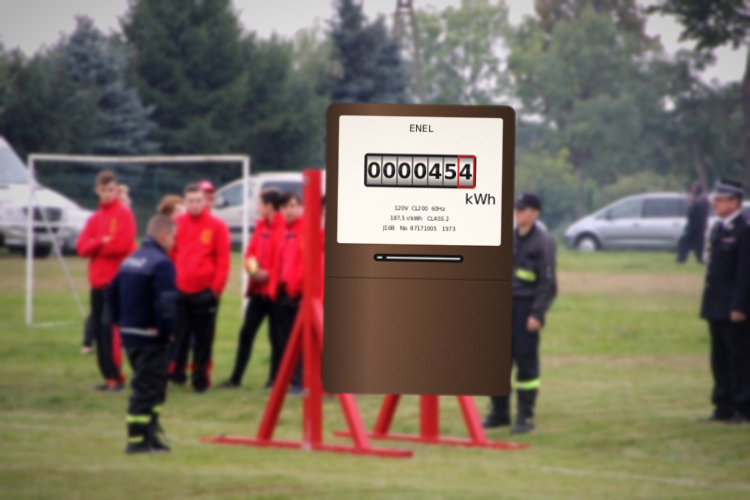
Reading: 45.4,kWh
